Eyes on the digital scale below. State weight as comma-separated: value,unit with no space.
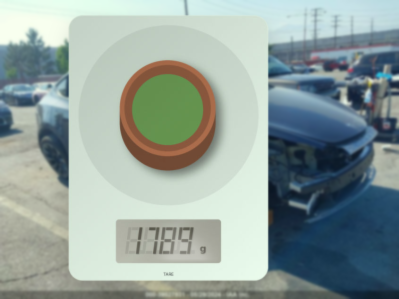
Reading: 1789,g
